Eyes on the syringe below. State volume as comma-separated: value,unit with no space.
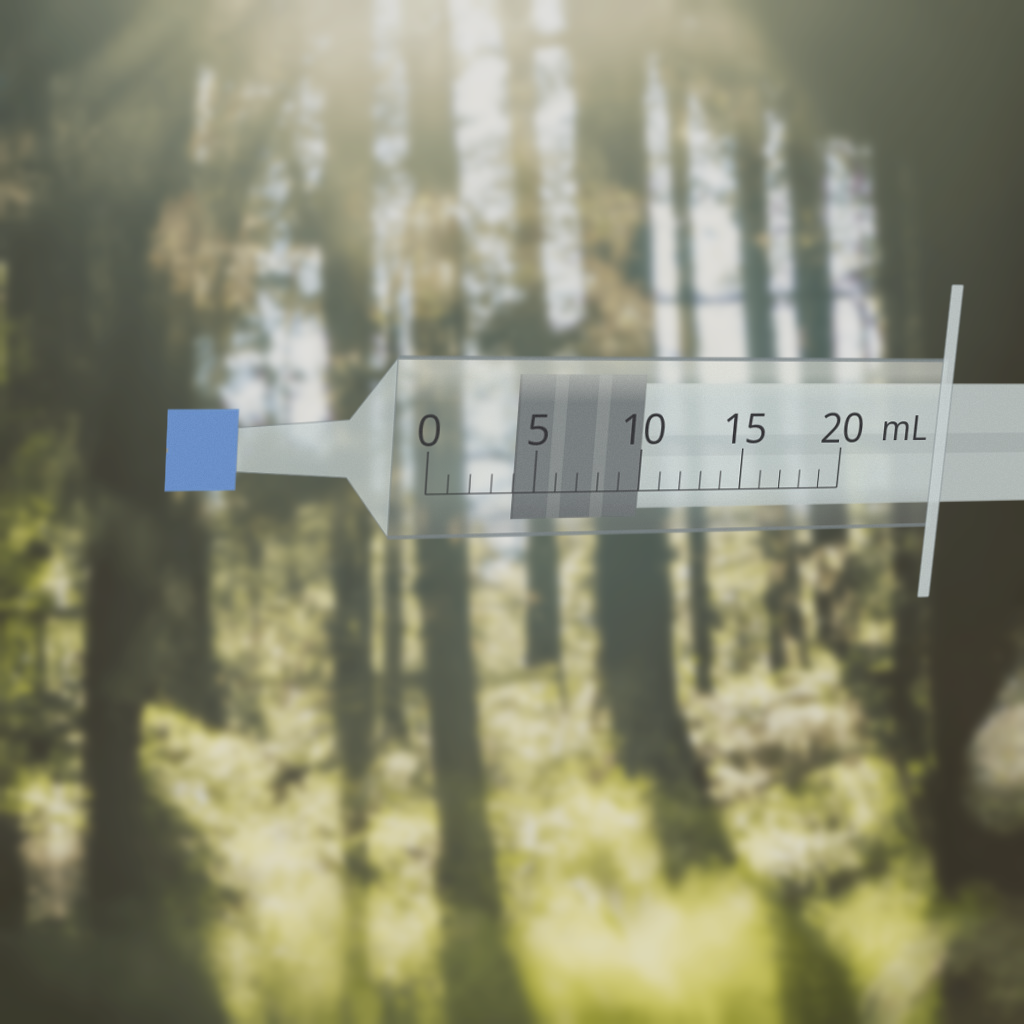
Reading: 4,mL
